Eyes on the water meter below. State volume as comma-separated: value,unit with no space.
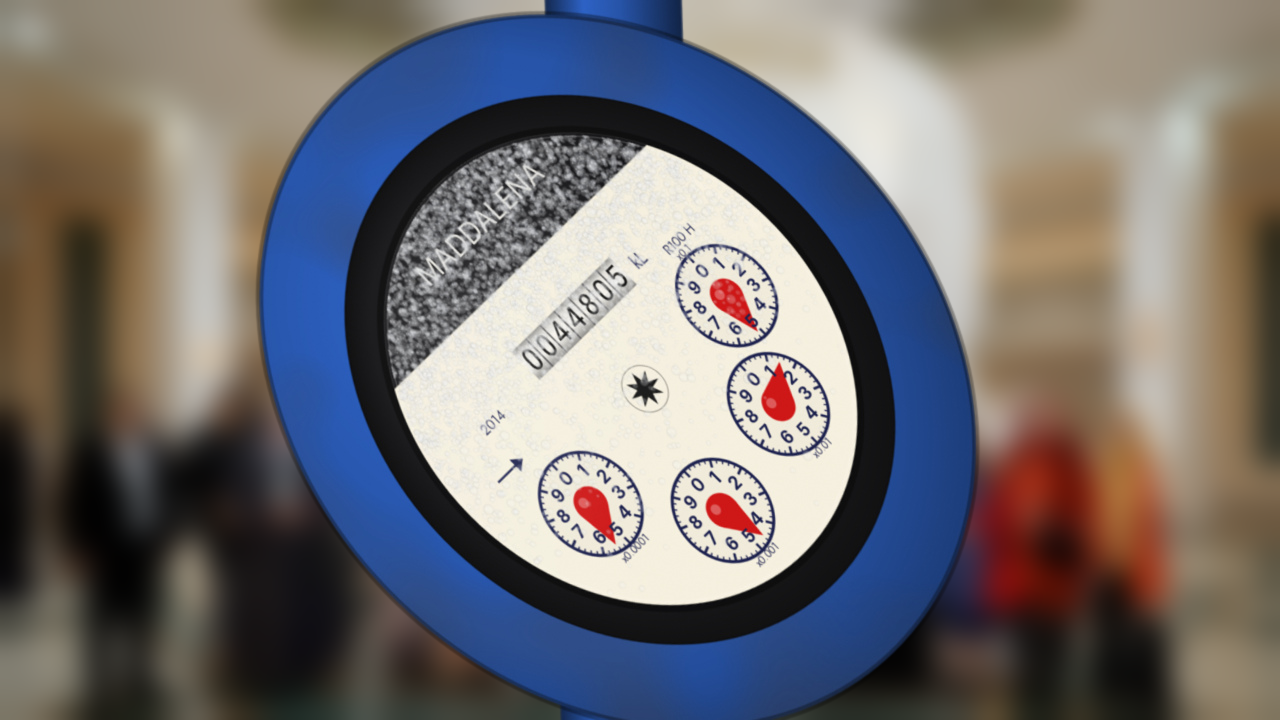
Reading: 44805.5145,kL
